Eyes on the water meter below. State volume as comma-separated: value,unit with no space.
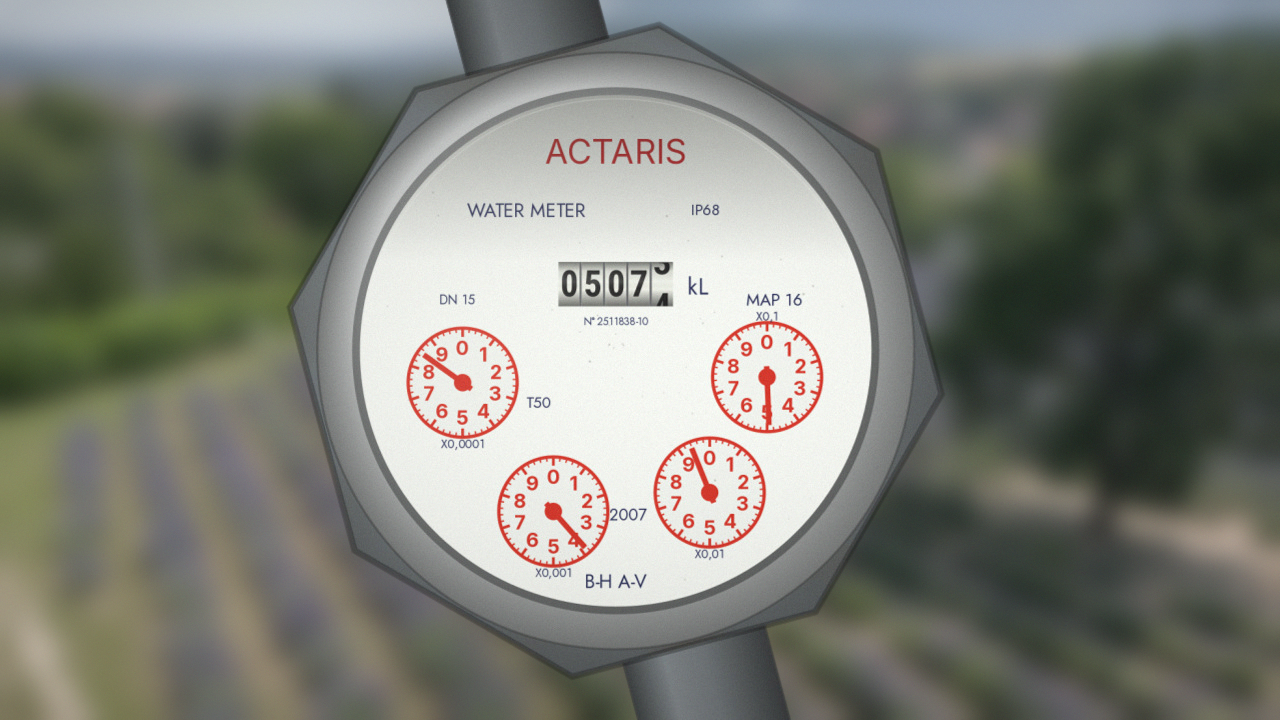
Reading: 5073.4938,kL
